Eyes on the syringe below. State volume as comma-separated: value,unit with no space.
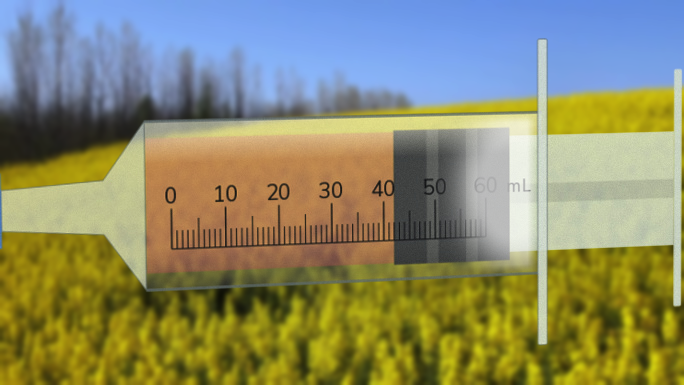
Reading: 42,mL
